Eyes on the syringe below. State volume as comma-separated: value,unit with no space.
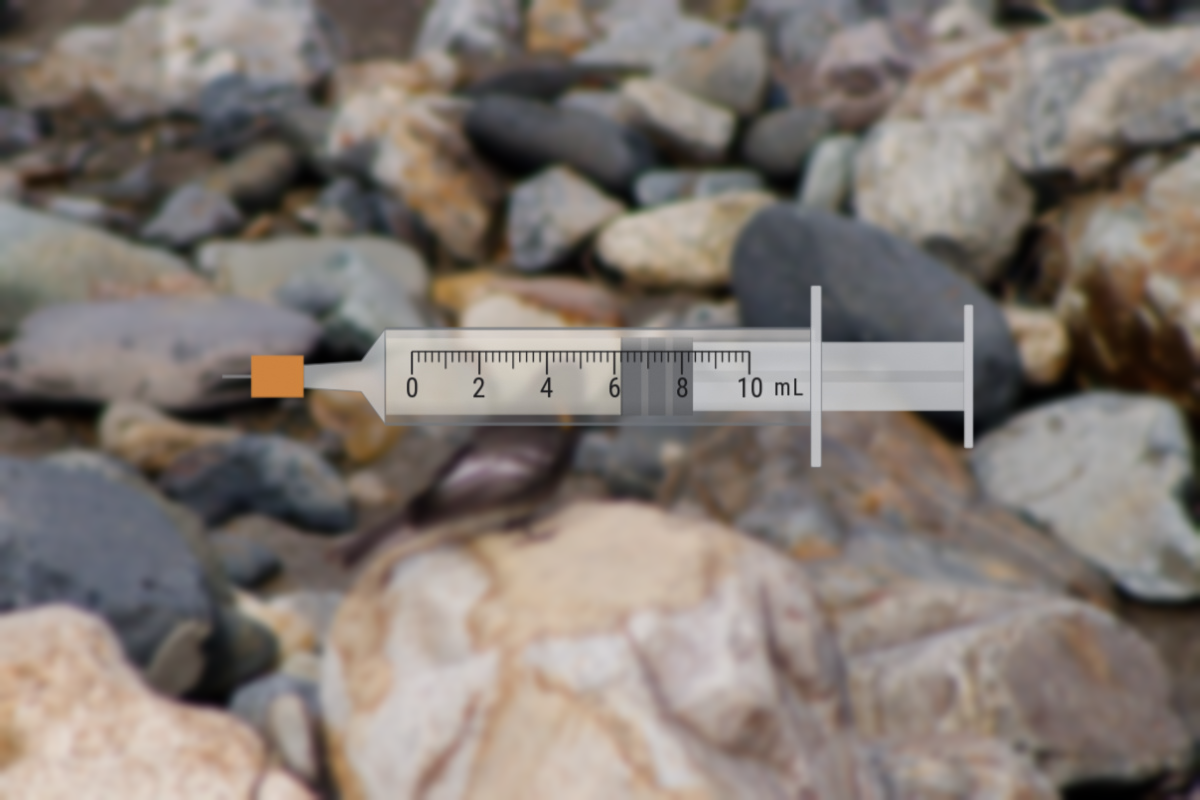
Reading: 6.2,mL
